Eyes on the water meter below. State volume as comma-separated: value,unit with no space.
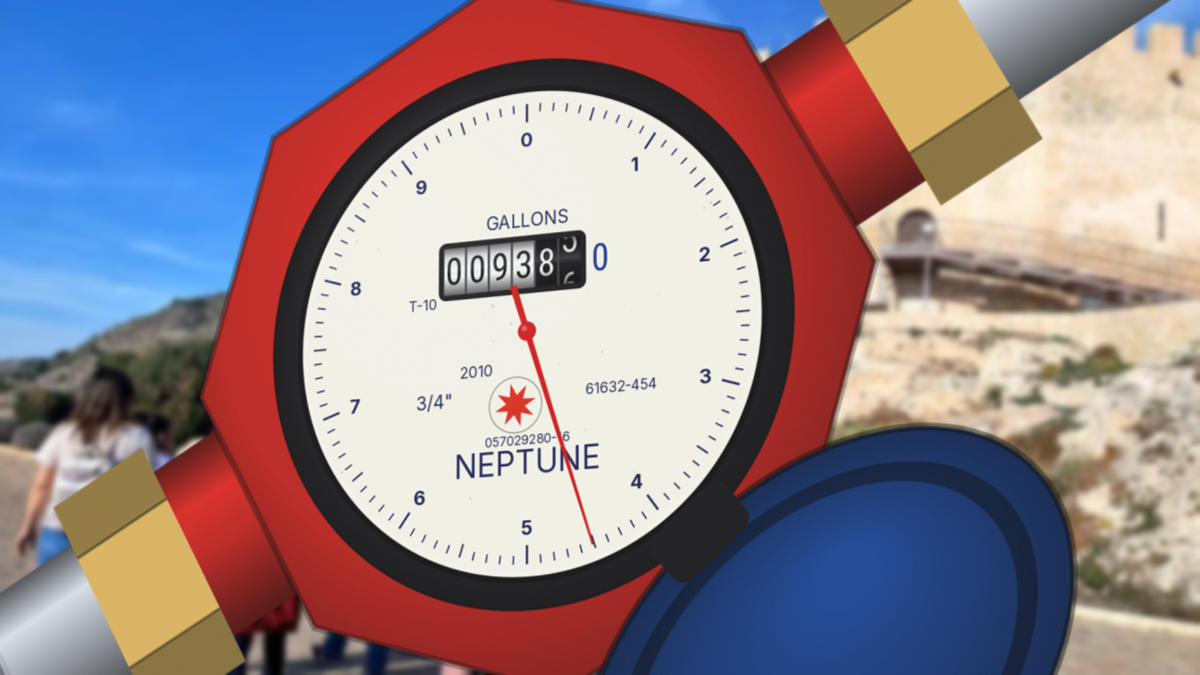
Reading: 93854.5,gal
